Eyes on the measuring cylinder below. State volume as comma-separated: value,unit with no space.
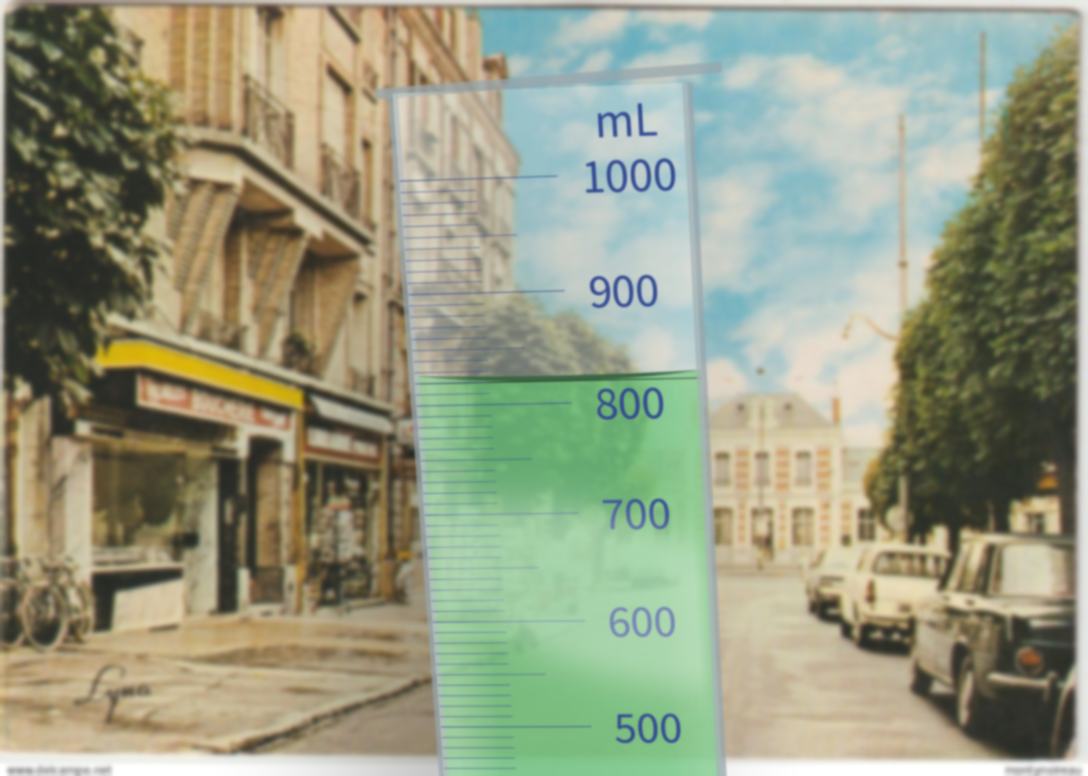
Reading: 820,mL
